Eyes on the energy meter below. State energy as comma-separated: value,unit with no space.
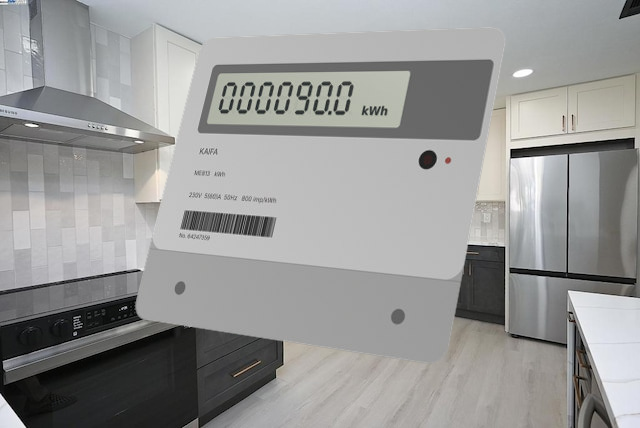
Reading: 90.0,kWh
